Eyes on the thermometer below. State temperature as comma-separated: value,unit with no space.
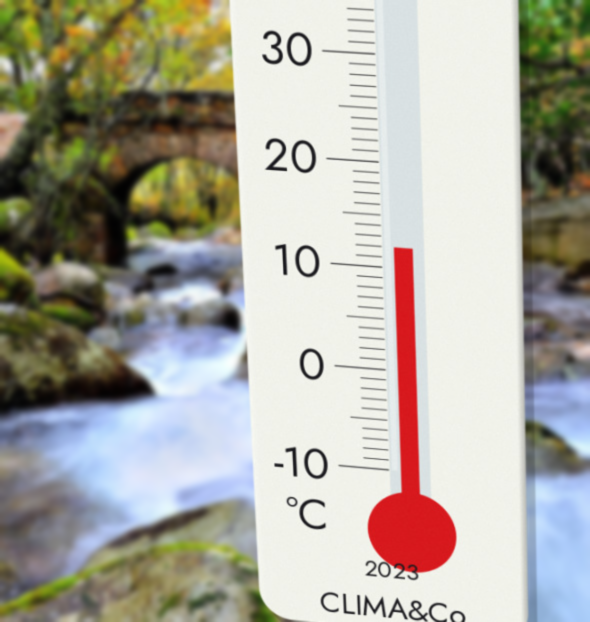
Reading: 12,°C
